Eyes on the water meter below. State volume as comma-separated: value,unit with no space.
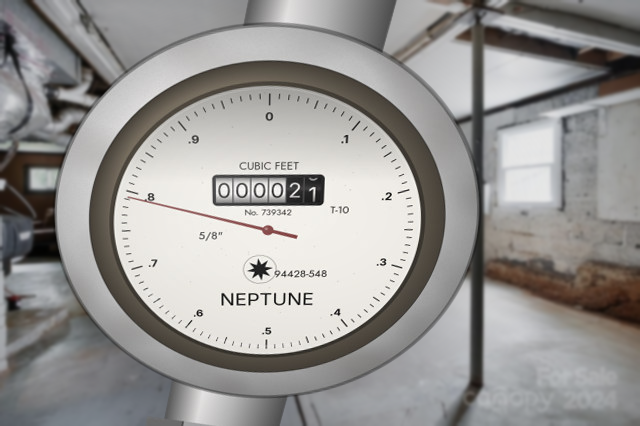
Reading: 20.79,ft³
